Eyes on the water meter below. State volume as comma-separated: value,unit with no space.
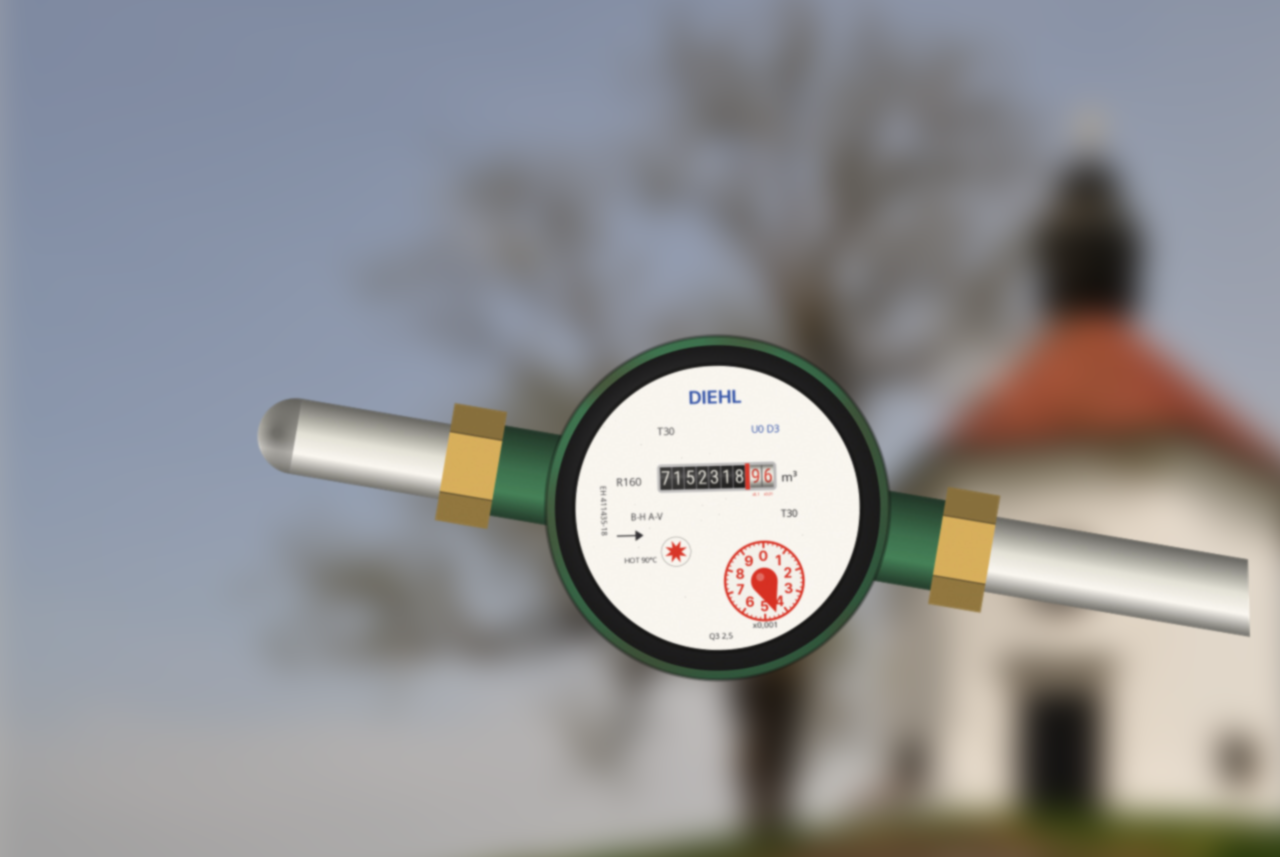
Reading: 7152318.964,m³
